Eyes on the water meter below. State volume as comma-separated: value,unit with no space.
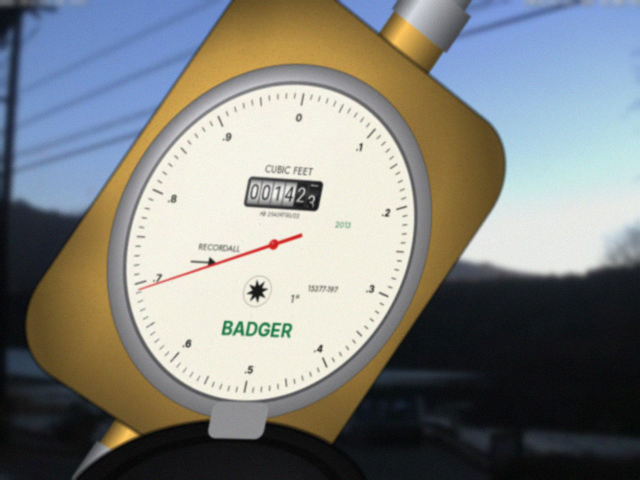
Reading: 1422.69,ft³
